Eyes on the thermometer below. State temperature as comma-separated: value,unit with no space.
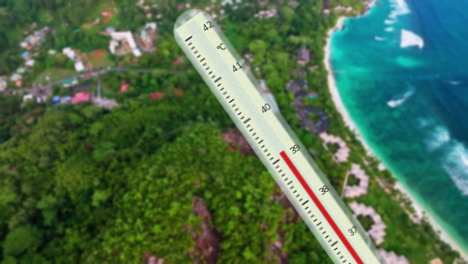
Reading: 39.1,°C
